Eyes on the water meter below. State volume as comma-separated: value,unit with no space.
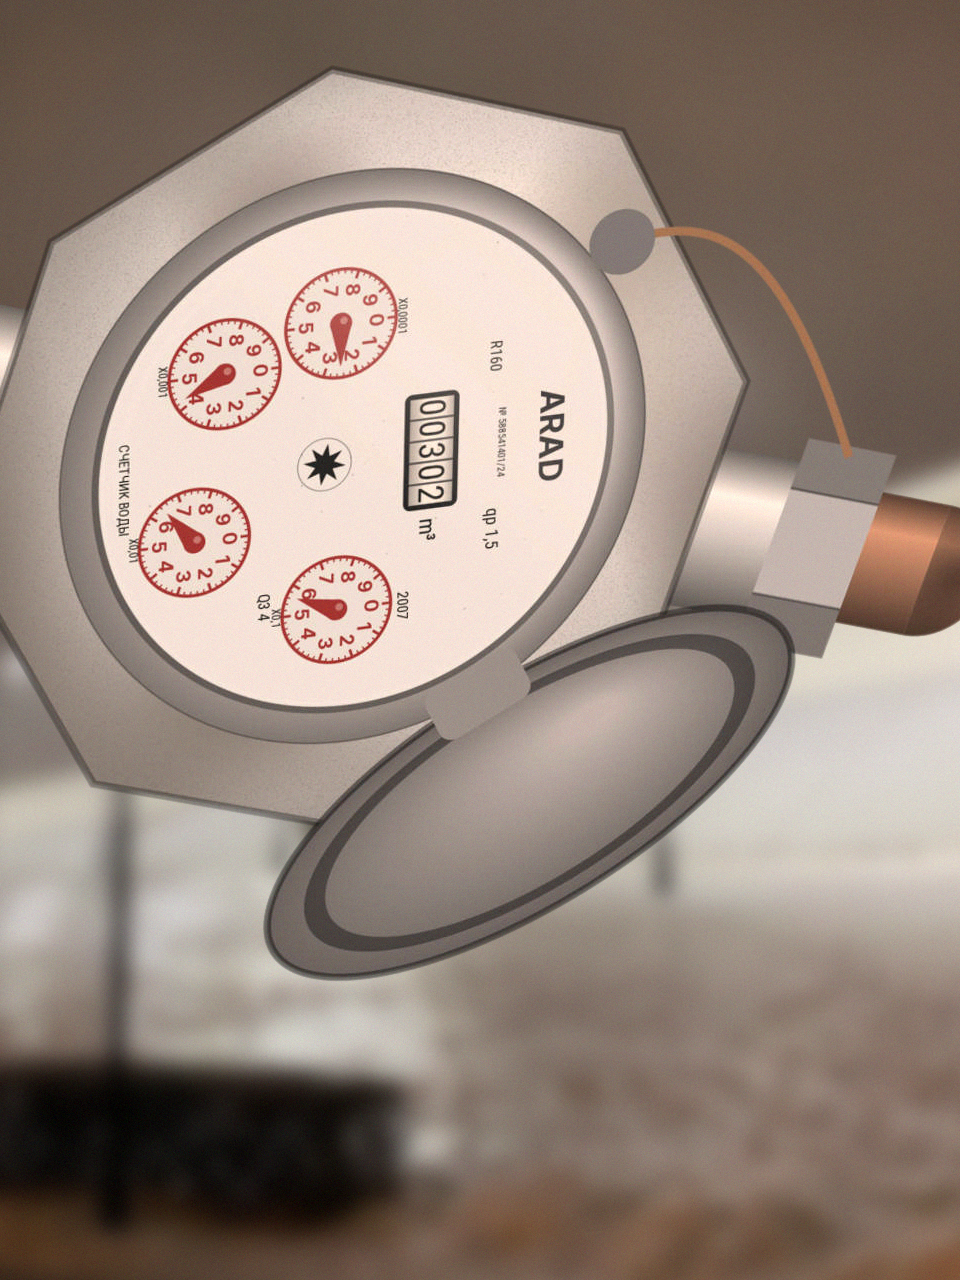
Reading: 302.5642,m³
